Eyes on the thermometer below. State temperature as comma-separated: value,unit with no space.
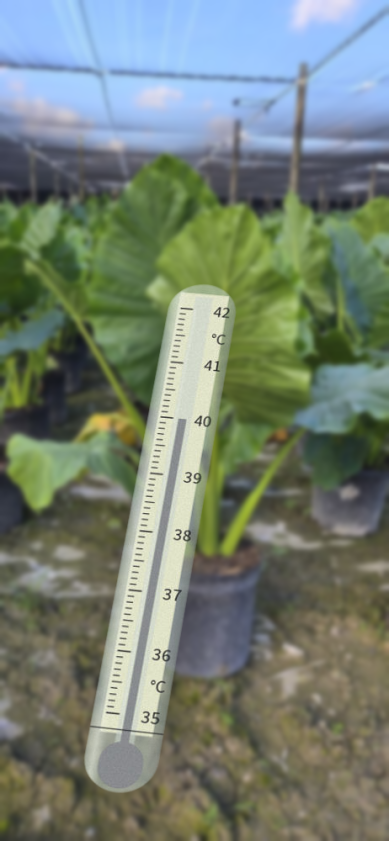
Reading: 40,°C
